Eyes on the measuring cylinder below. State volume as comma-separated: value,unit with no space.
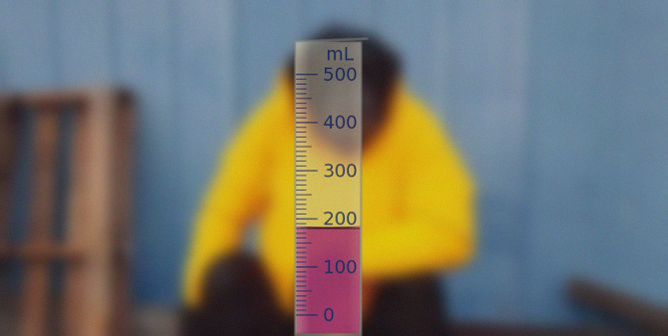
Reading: 180,mL
